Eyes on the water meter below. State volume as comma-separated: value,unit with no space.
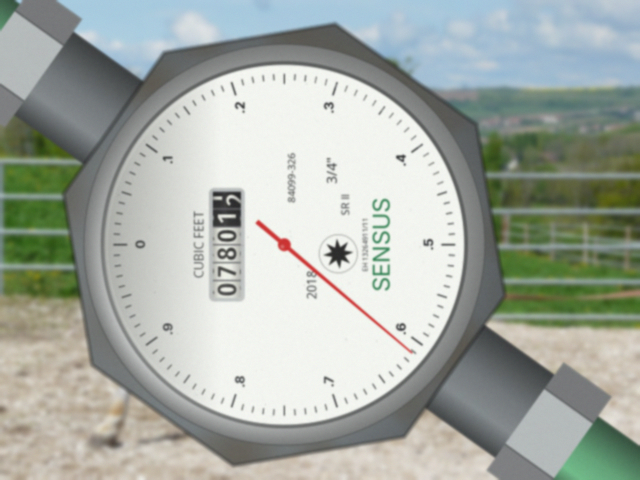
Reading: 78011.61,ft³
